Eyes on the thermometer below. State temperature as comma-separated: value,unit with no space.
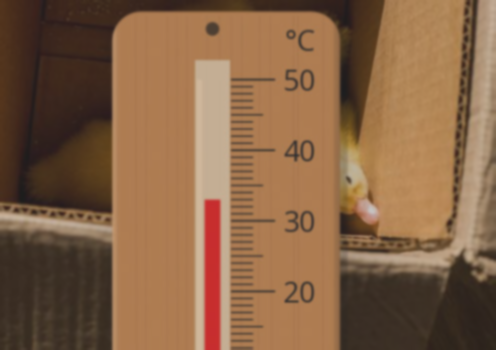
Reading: 33,°C
